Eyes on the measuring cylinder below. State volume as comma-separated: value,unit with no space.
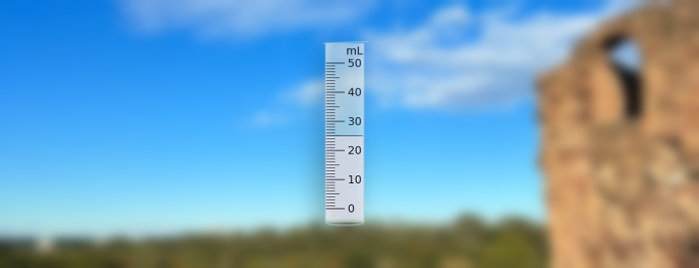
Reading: 25,mL
